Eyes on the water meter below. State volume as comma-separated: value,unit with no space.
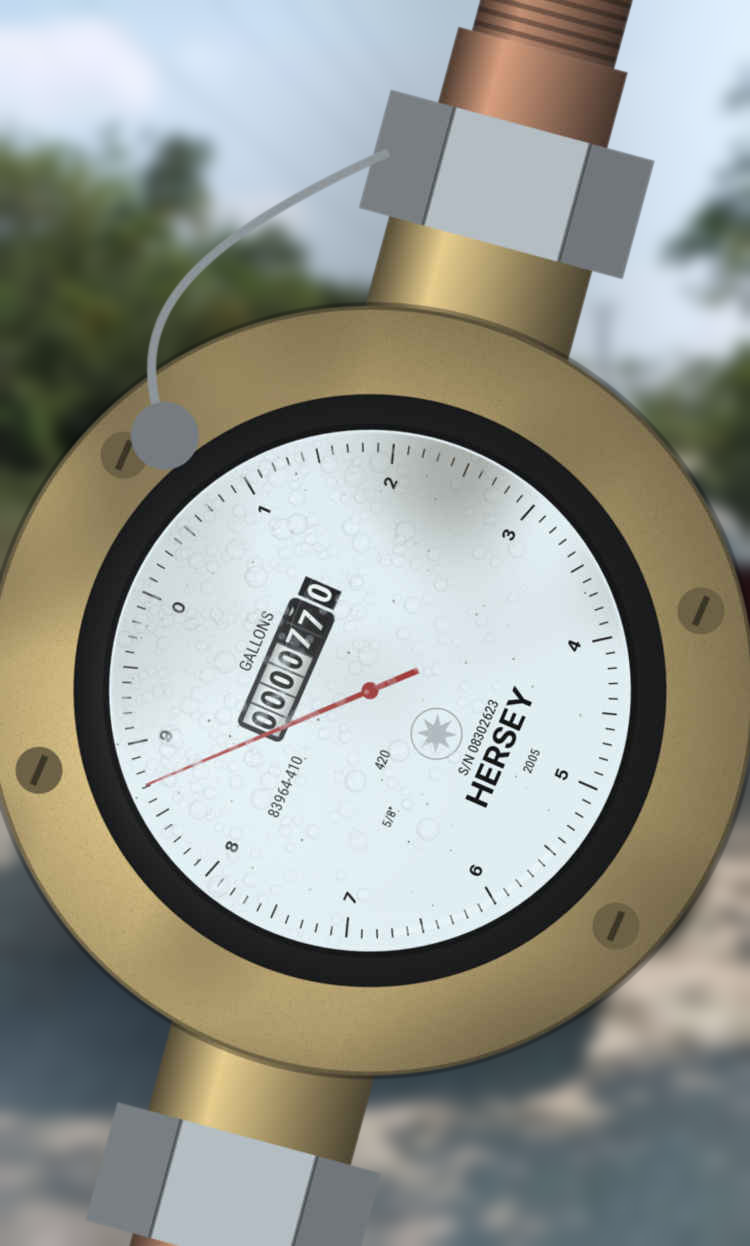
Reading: 768.7,gal
